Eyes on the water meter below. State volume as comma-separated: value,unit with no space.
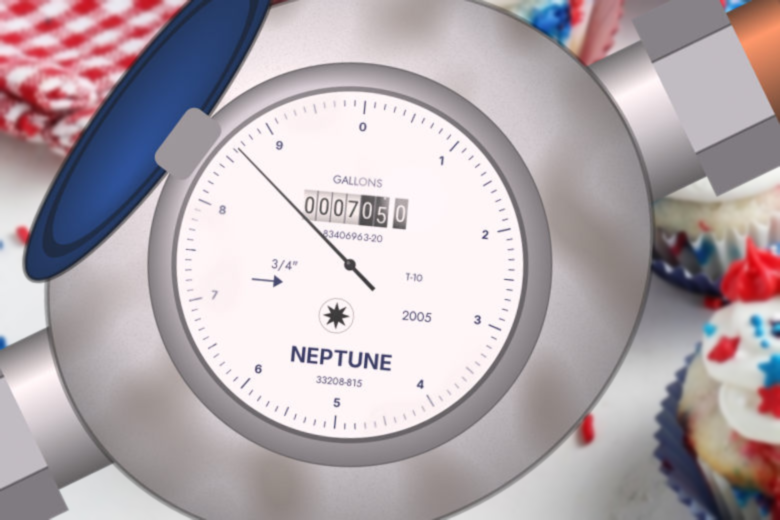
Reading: 7048.6,gal
